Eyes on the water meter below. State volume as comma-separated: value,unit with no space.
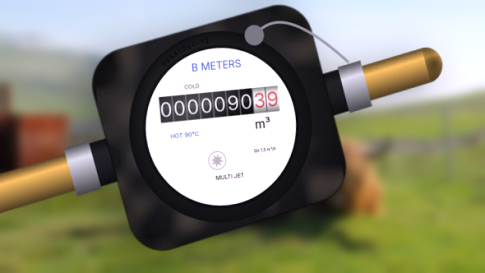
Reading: 90.39,m³
